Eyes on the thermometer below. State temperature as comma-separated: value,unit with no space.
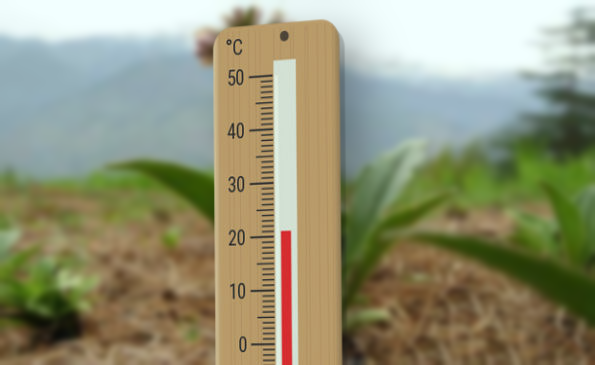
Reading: 21,°C
